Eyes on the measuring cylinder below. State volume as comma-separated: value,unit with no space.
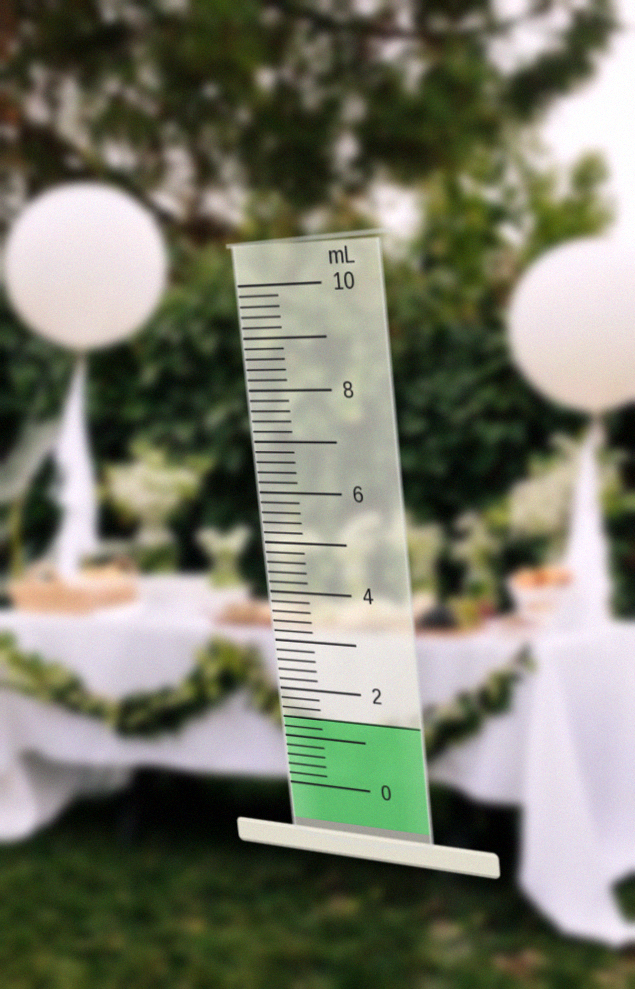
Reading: 1.4,mL
